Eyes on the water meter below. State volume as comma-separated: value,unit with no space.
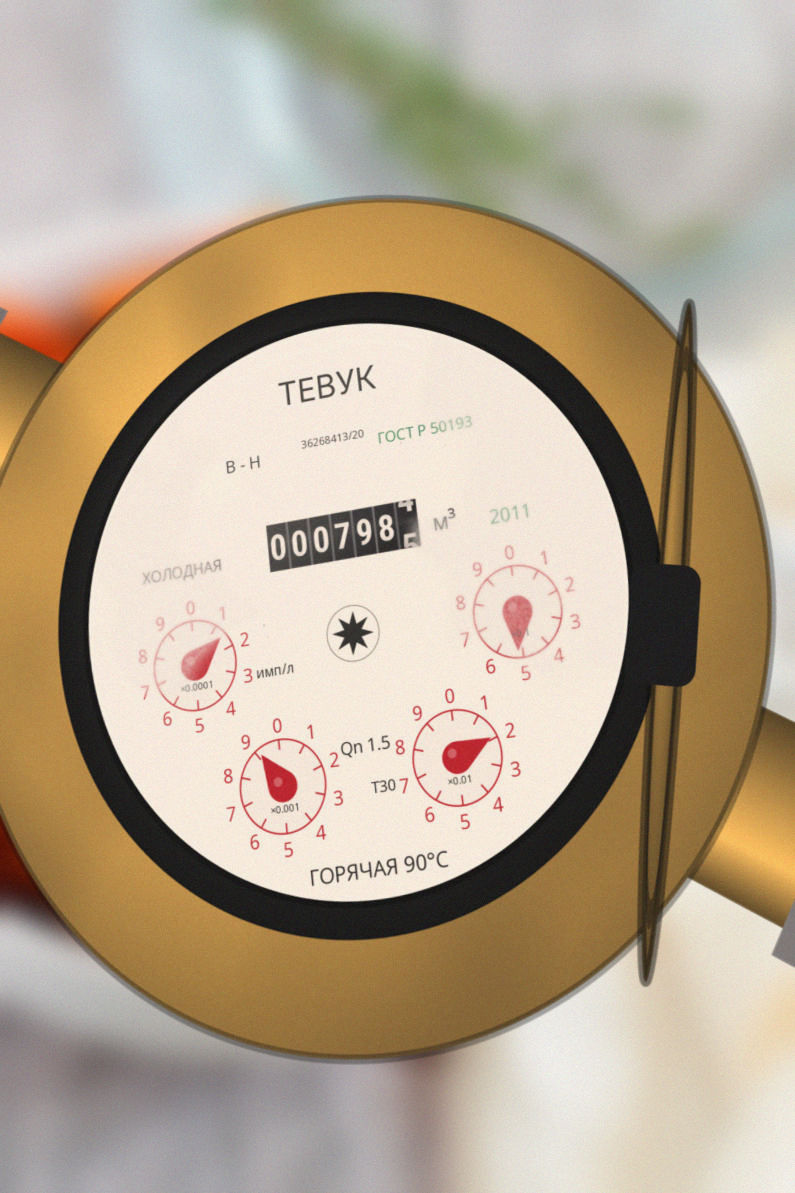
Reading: 7984.5191,m³
